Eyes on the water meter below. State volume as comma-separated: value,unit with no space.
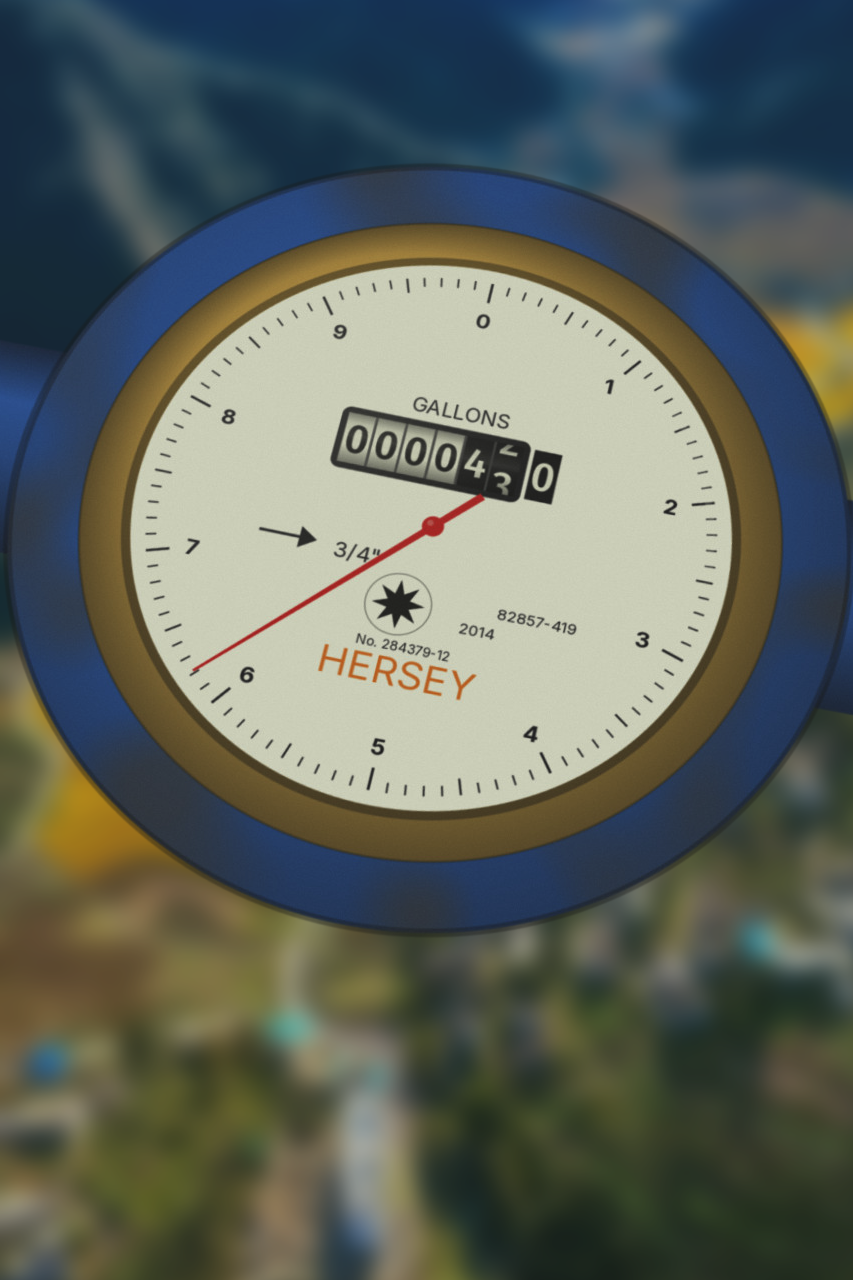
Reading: 426.2,gal
